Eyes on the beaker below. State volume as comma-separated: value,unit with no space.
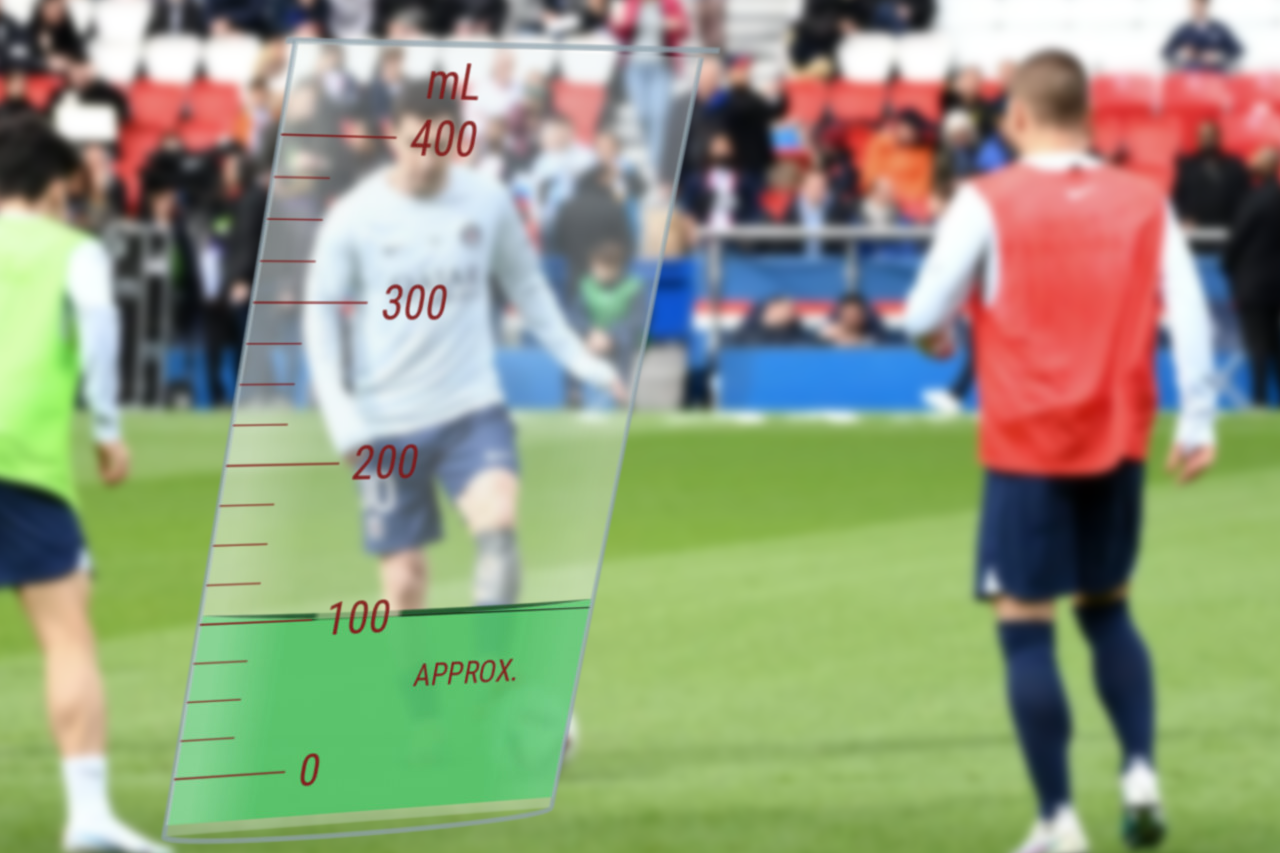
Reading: 100,mL
